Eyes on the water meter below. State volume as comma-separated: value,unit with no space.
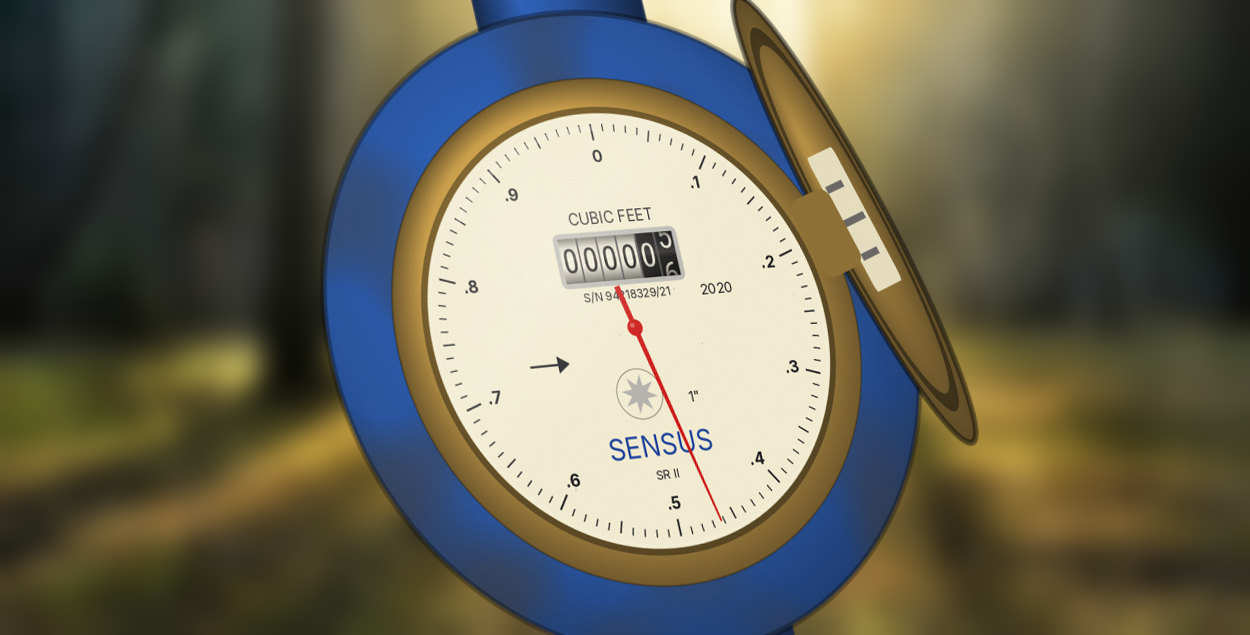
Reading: 5.46,ft³
